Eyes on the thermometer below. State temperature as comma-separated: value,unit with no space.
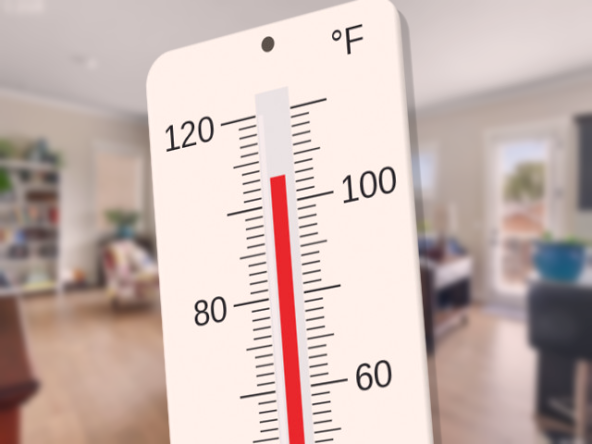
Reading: 106,°F
